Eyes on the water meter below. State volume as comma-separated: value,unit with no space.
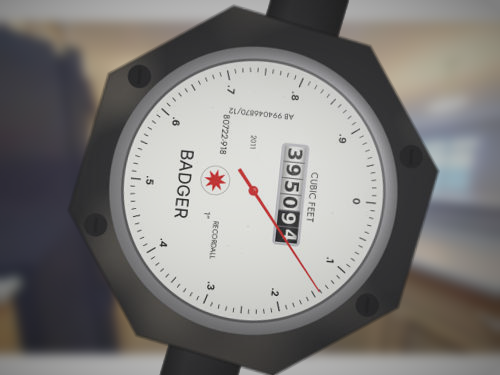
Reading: 395094.14,ft³
